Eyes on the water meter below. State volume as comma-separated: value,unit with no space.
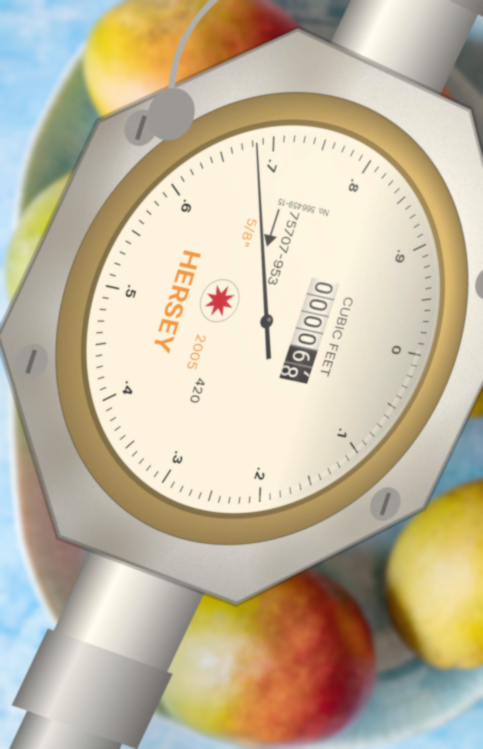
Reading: 67.68,ft³
